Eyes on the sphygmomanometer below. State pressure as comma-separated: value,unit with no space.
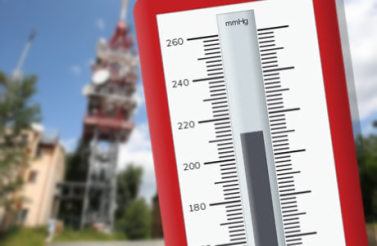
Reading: 212,mmHg
